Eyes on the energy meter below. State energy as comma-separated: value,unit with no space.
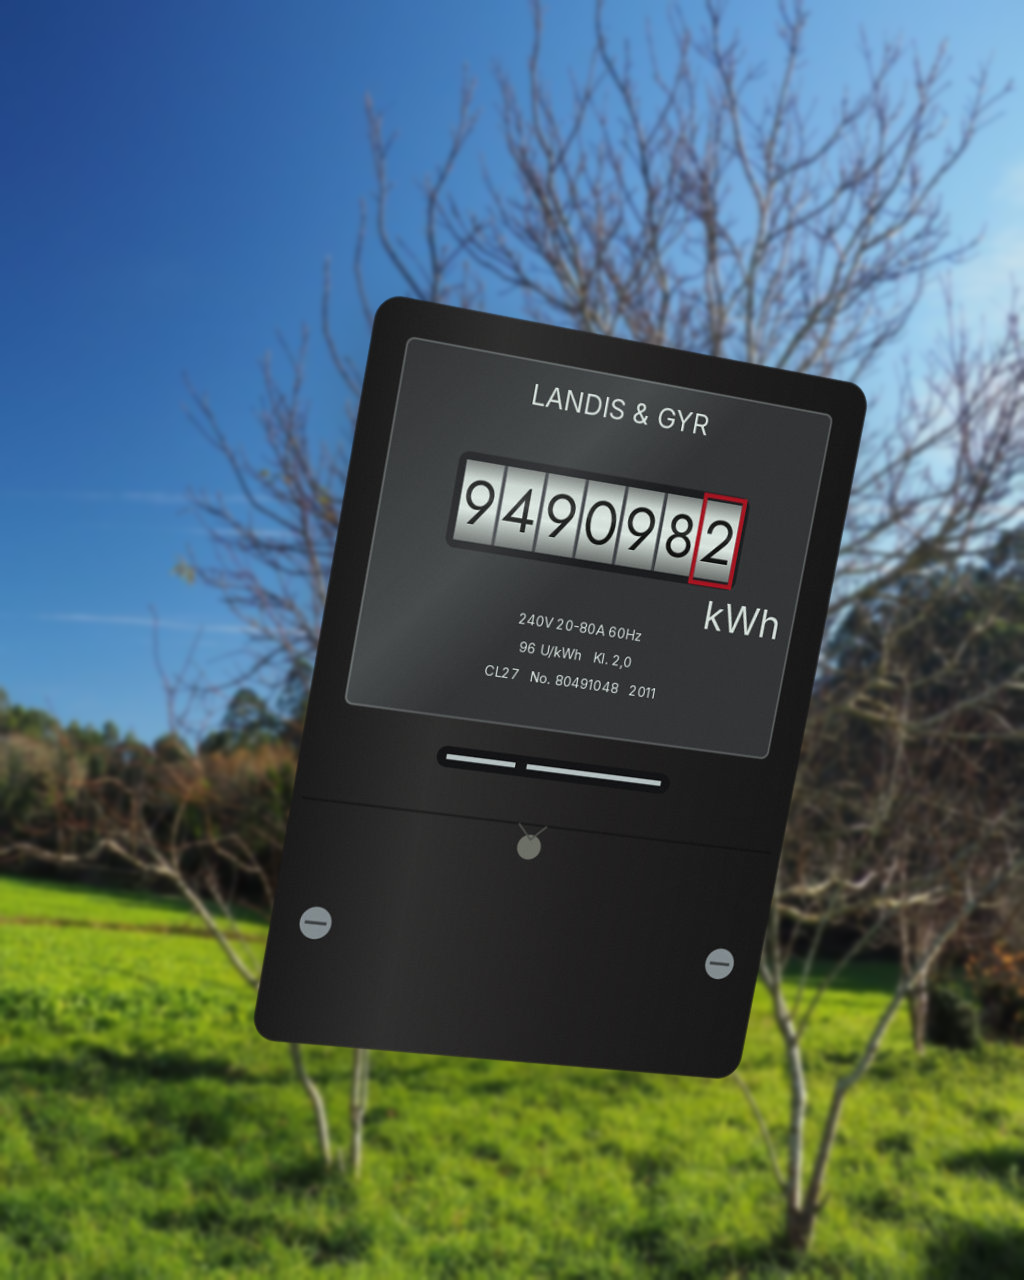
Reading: 949098.2,kWh
